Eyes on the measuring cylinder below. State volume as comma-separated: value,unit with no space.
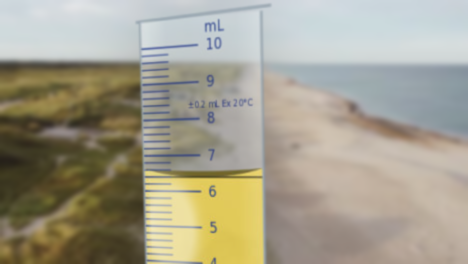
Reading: 6.4,mL
